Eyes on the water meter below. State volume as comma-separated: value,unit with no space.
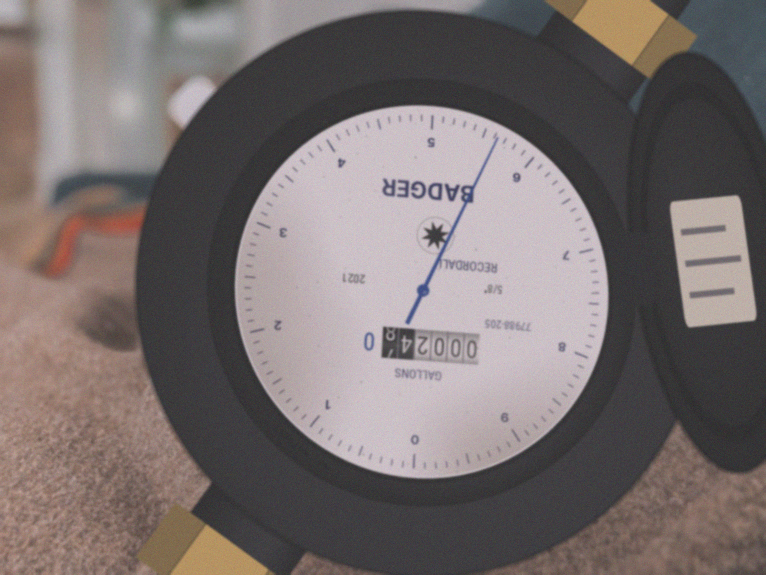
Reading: 2475.6,gal
